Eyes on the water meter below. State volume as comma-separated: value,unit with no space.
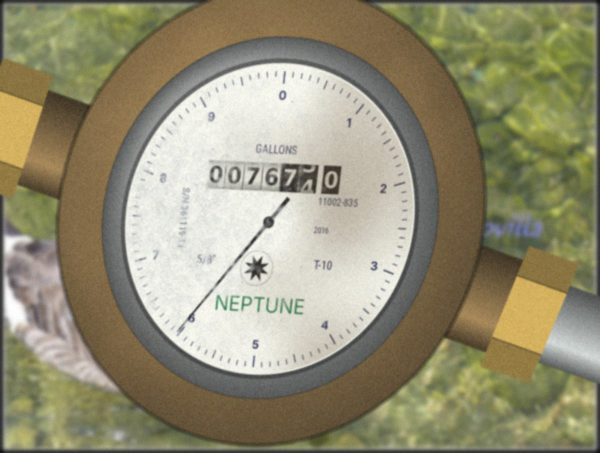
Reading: 76736.0,gal
